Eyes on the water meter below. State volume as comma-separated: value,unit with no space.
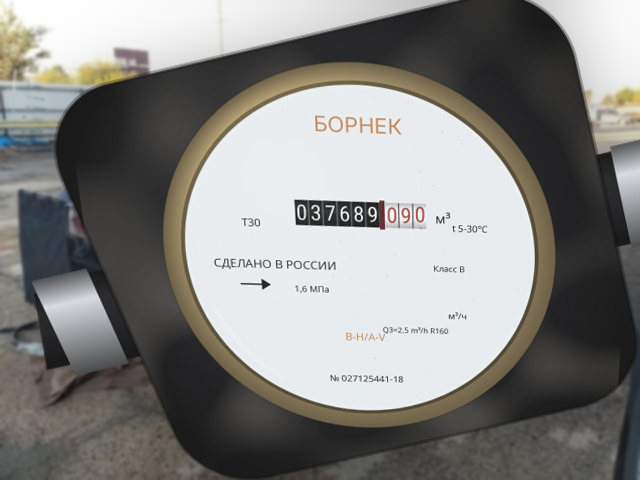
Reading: 37689.090,m³
